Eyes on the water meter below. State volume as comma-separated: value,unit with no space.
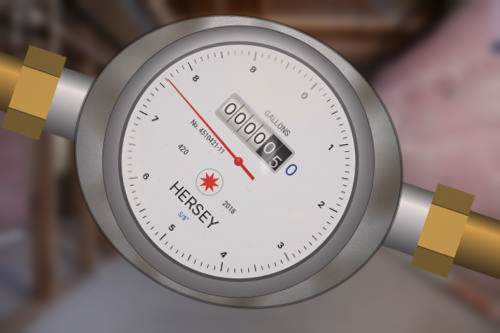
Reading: 47.6,gal
